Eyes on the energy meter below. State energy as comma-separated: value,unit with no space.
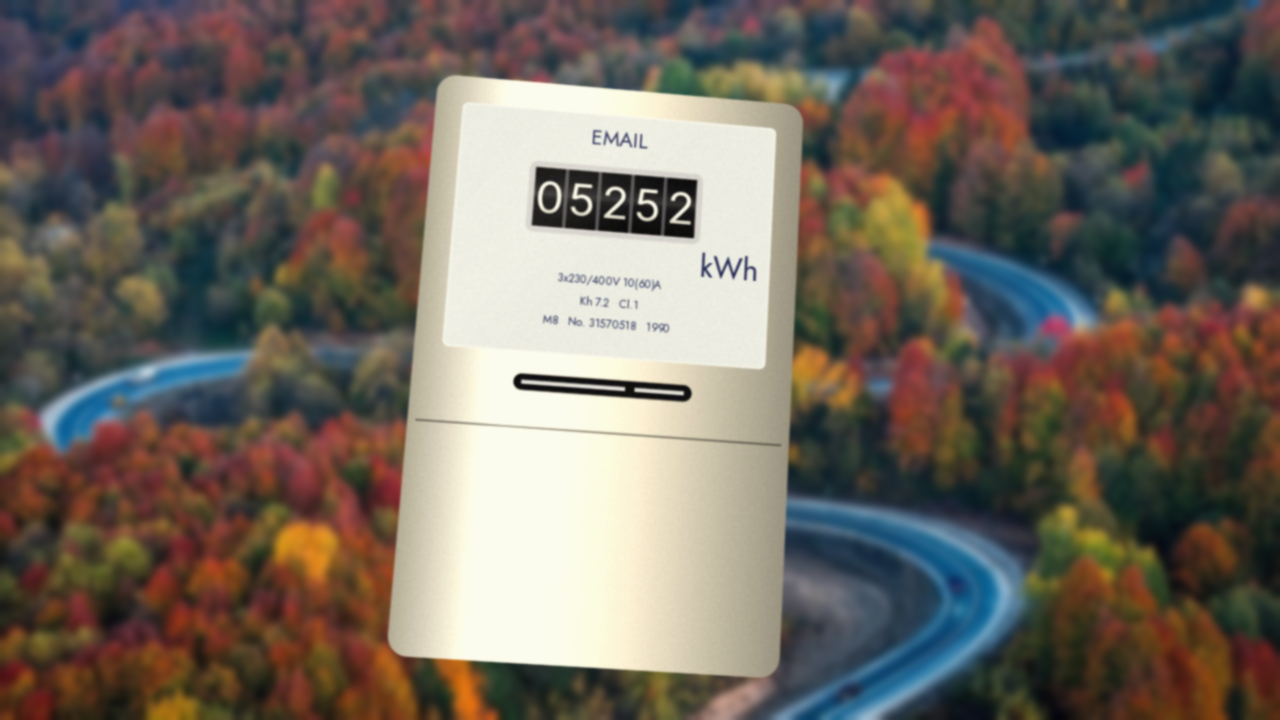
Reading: 5252,kWh
